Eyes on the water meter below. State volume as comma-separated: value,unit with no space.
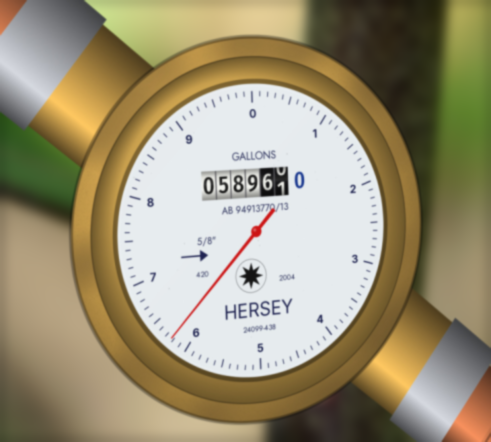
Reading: 589606.2,gal
